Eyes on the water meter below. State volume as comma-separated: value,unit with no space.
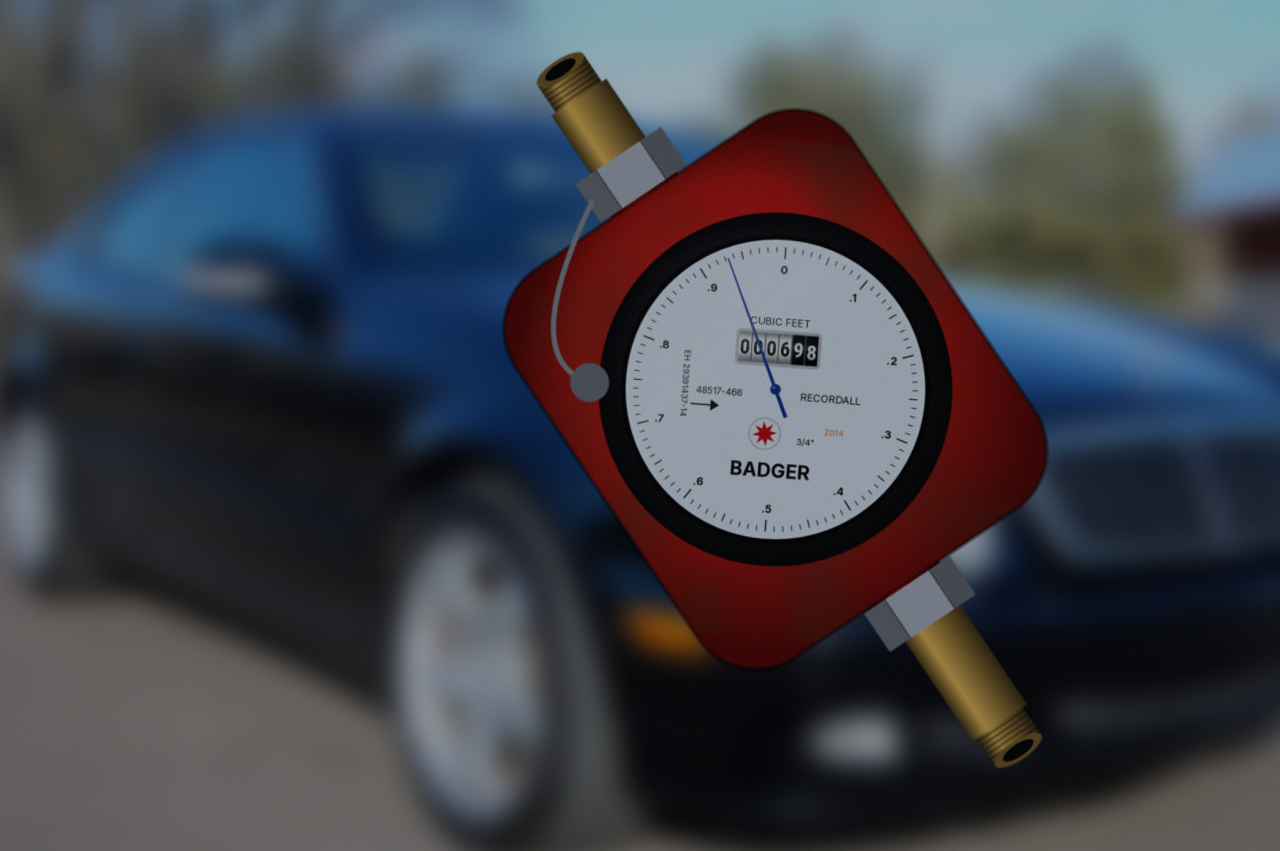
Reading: 697.93,ft³
